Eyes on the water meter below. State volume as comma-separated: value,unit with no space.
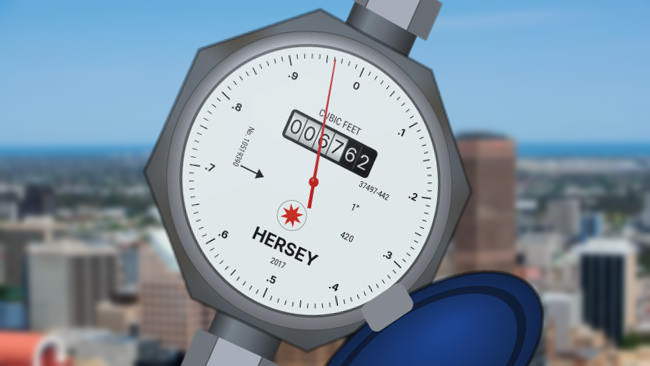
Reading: 6761.96,ft³
